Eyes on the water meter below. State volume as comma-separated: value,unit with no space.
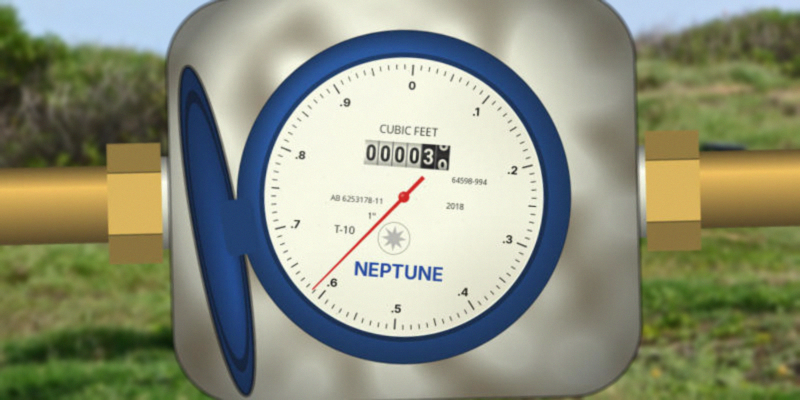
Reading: 38.61,ft³
